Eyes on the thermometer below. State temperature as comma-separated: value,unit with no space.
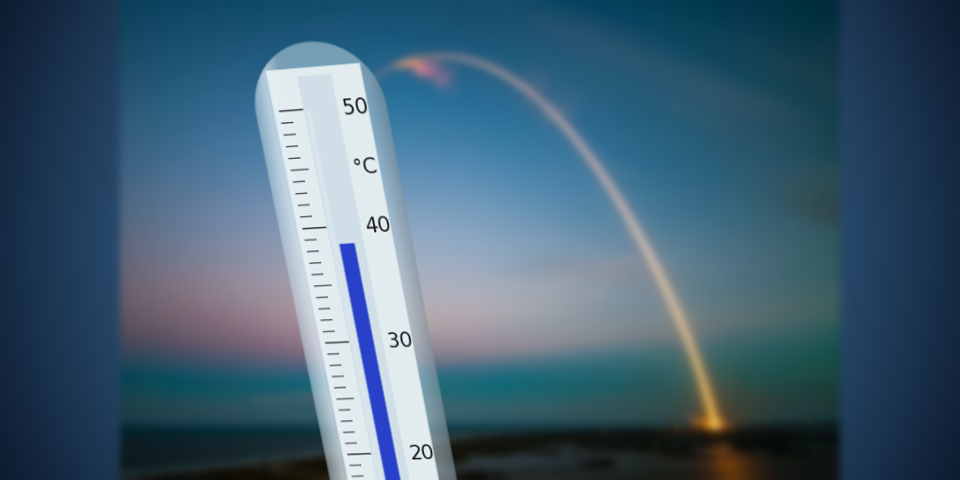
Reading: 38.5,°C
